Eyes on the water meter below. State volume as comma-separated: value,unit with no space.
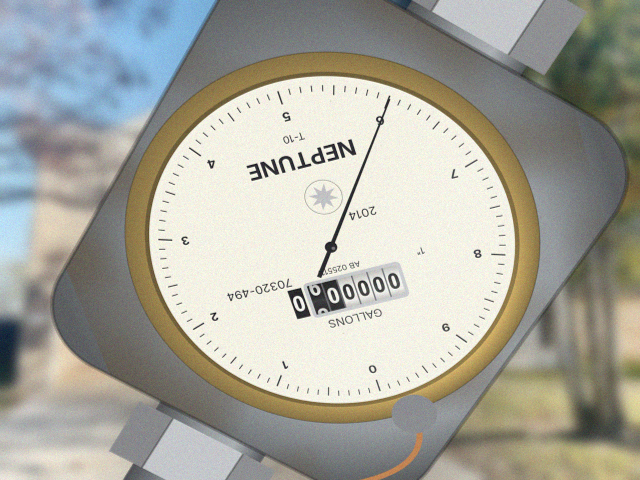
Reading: 86.0,gal
